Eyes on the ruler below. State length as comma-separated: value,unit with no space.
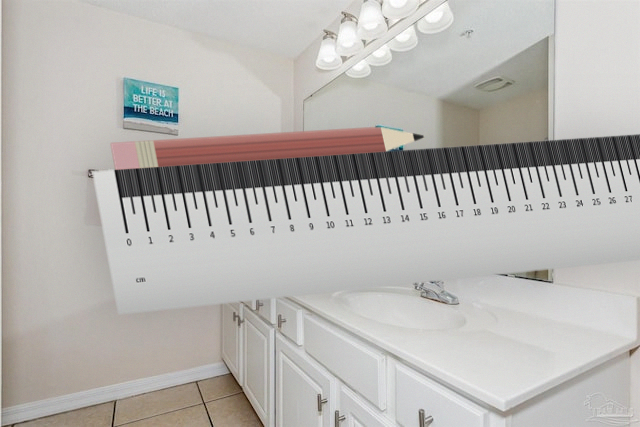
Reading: 16,cm
